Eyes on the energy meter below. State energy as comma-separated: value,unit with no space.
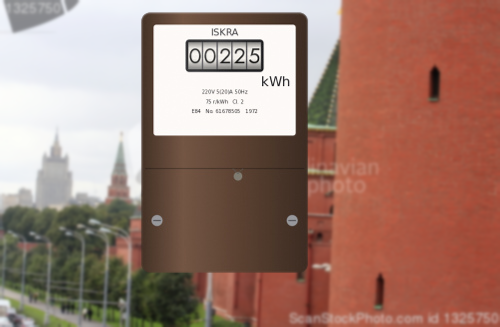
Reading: 225,kWh
